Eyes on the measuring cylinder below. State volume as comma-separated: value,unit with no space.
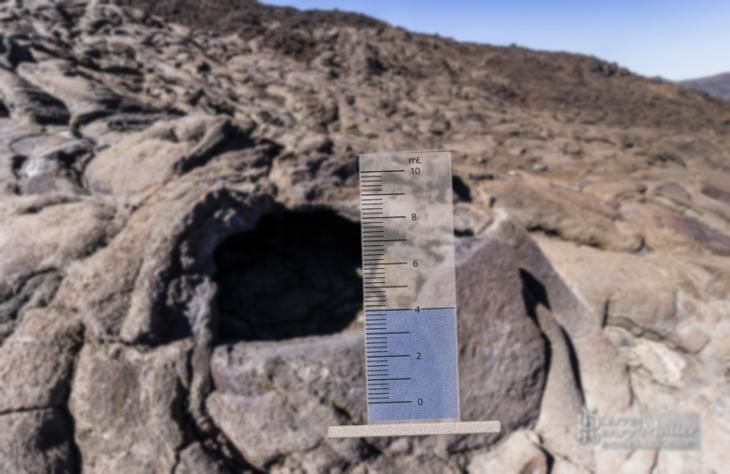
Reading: 4,mL
